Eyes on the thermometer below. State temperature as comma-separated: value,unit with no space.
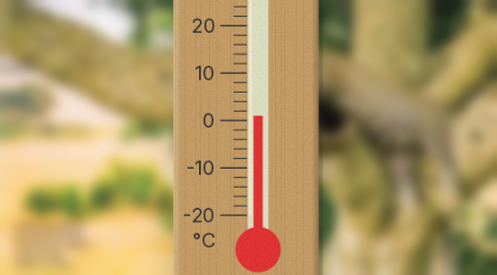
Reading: 1,°C
